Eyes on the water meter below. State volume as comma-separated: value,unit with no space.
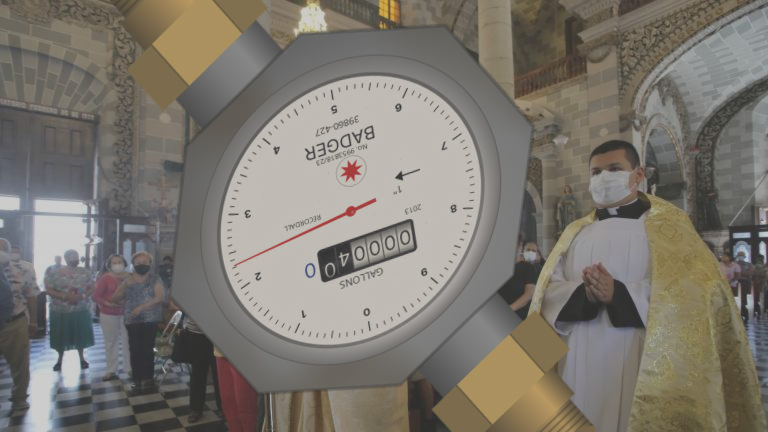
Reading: 402.3,gal
